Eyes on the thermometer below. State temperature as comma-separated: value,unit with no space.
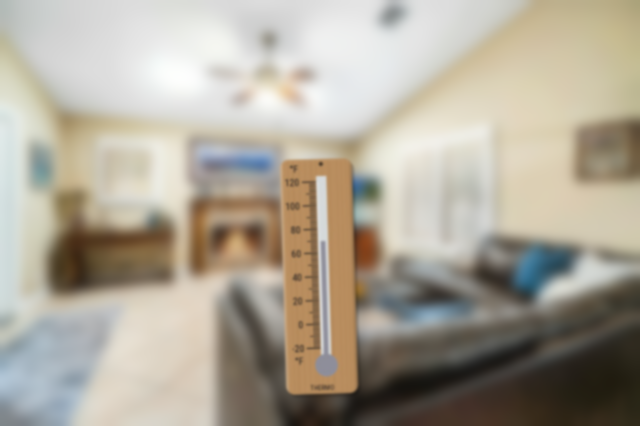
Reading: 70,°F
